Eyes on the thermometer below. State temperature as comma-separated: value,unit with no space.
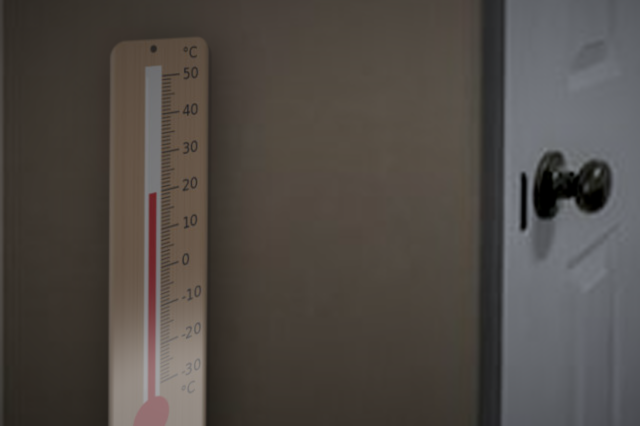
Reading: 20,°C
